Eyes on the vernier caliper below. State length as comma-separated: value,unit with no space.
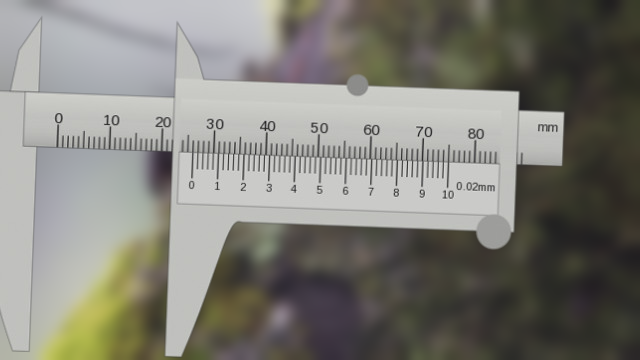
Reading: 26.0,mm
